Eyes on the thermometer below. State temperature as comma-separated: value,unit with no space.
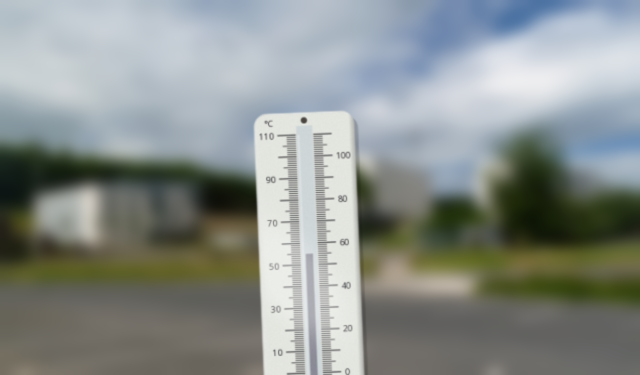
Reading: 55,°C
